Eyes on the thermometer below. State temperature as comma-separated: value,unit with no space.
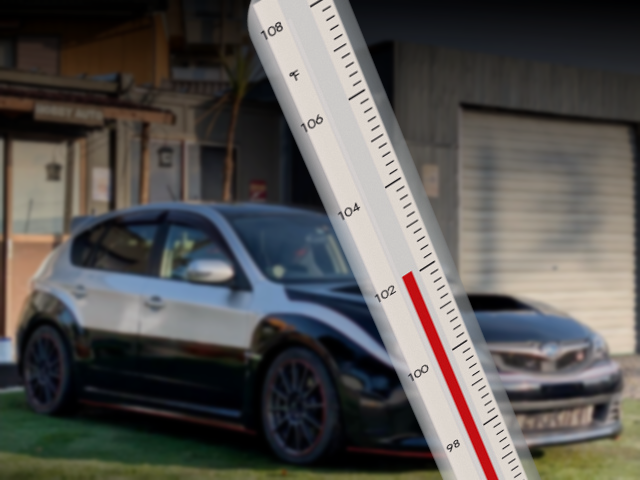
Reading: 102.1,°F
